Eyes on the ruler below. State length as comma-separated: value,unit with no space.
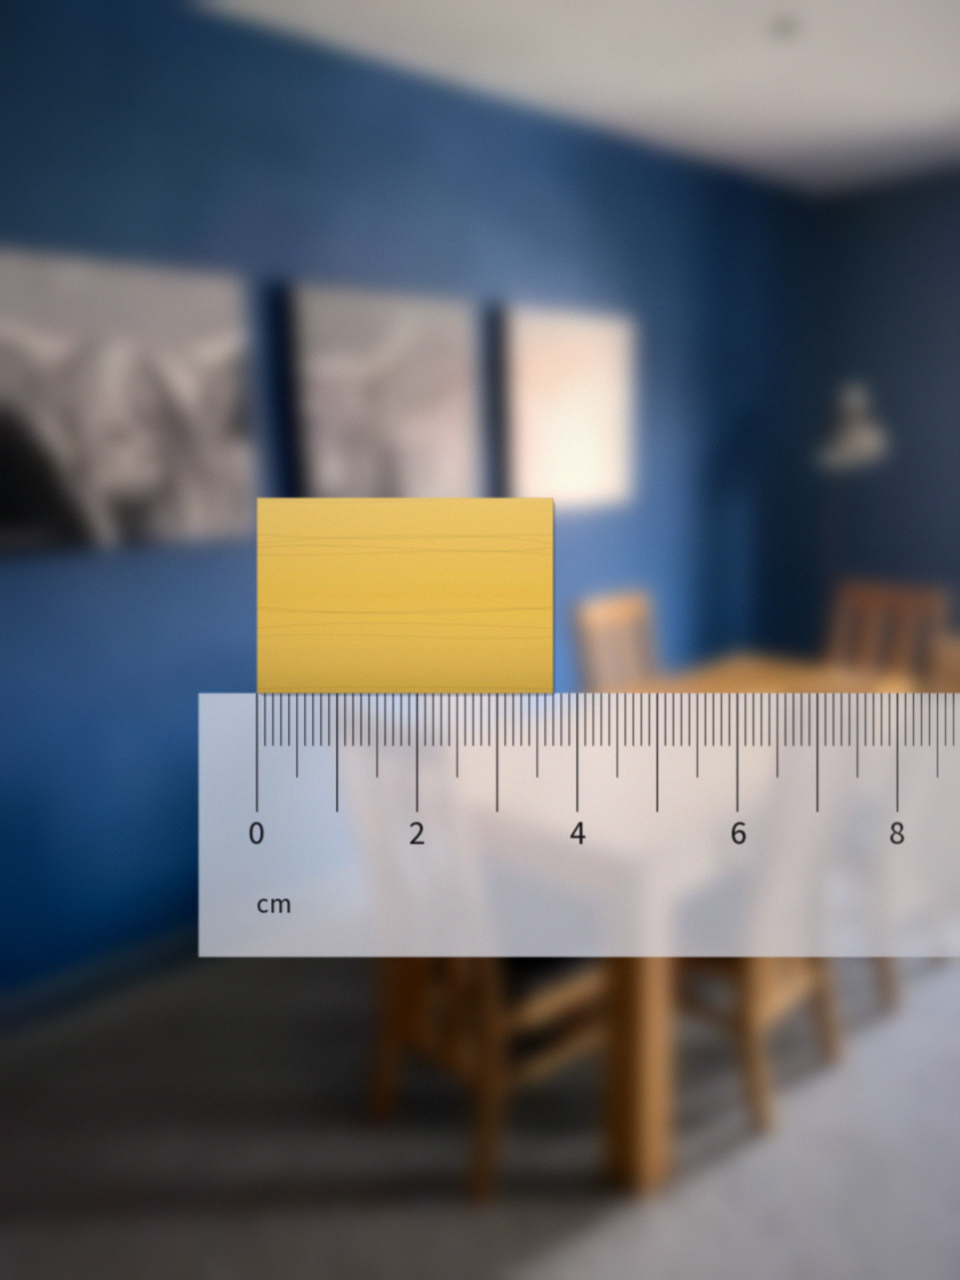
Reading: 3.7,cm
